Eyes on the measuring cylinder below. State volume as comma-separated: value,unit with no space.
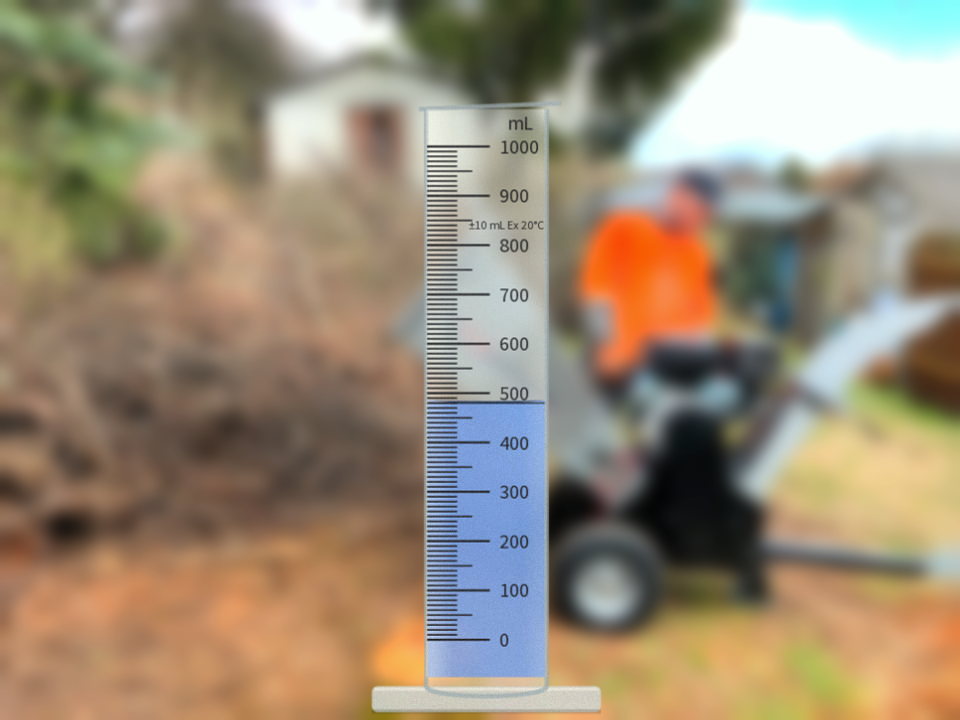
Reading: 480,mL
